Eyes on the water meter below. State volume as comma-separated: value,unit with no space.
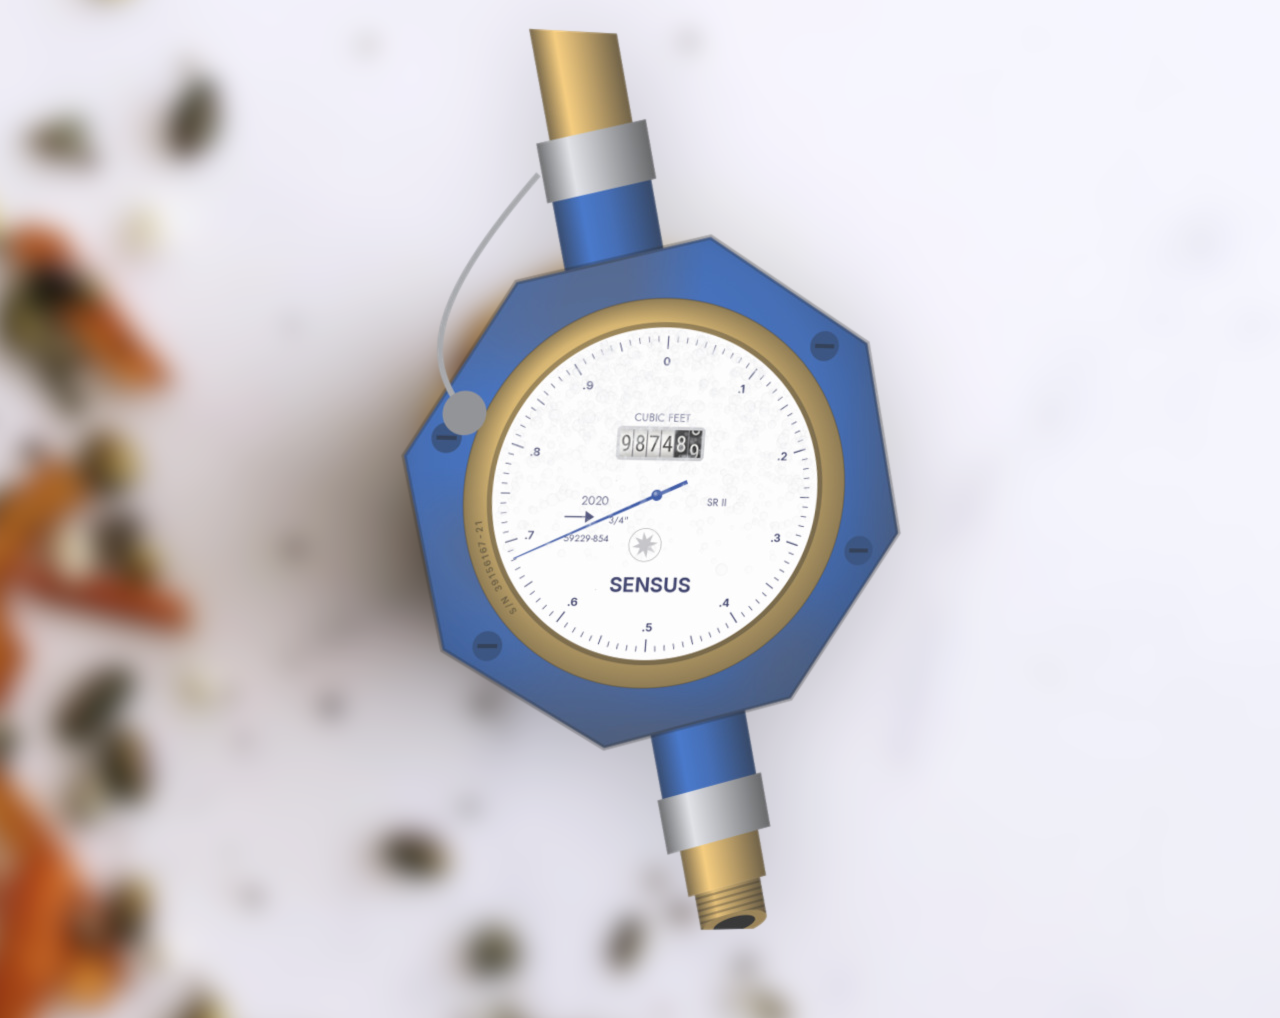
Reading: 987488.68,ft³
